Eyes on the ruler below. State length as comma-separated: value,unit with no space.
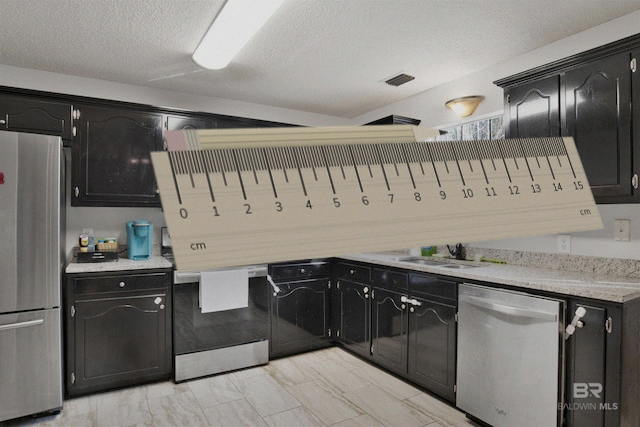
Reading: 10,cm
